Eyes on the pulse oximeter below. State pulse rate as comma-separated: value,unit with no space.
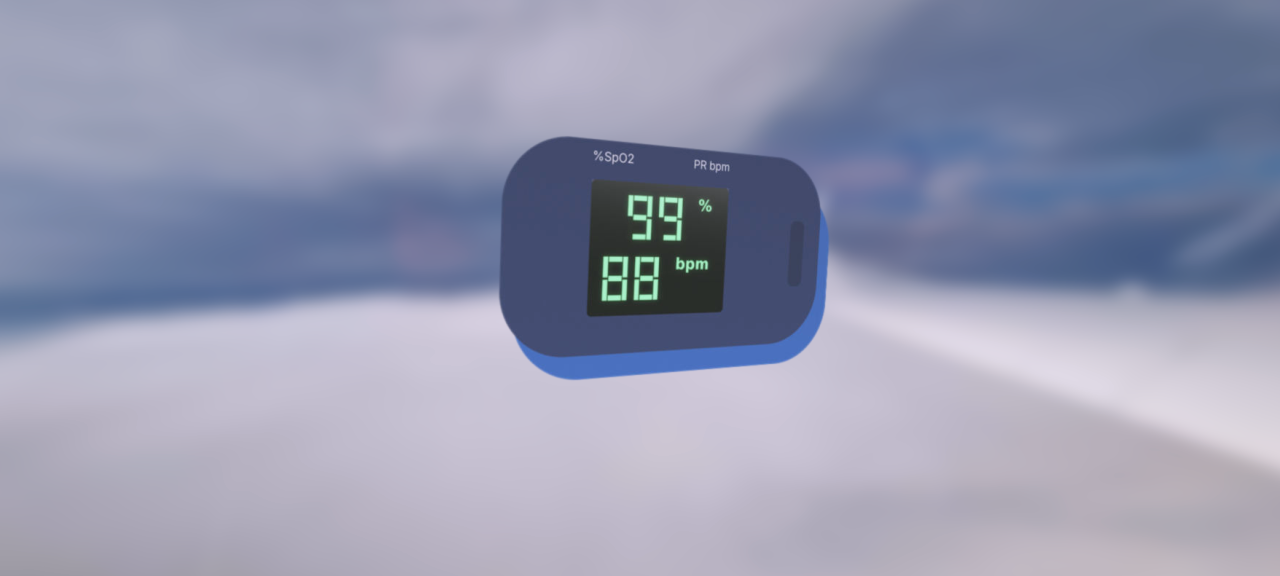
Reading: 88,bpm
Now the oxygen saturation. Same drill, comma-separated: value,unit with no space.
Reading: 99,%
